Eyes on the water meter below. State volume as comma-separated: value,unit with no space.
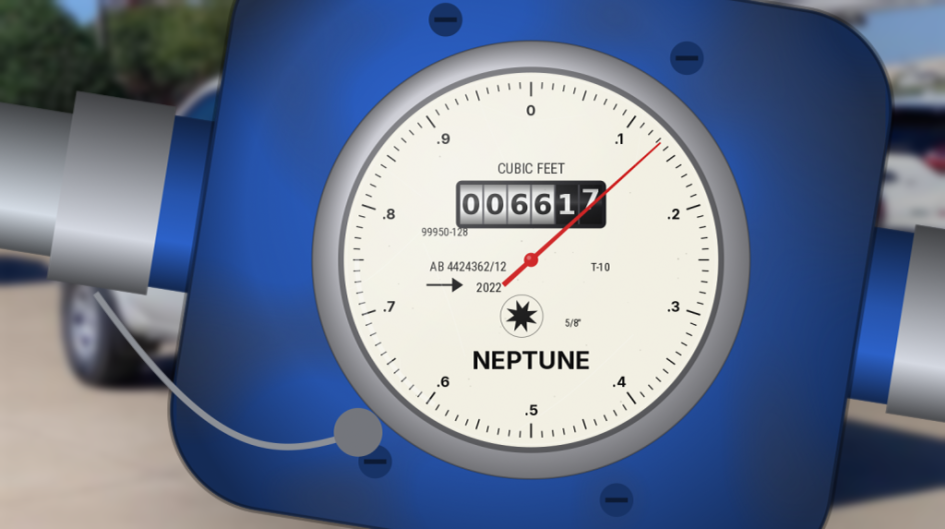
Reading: 6617.13,ft³
